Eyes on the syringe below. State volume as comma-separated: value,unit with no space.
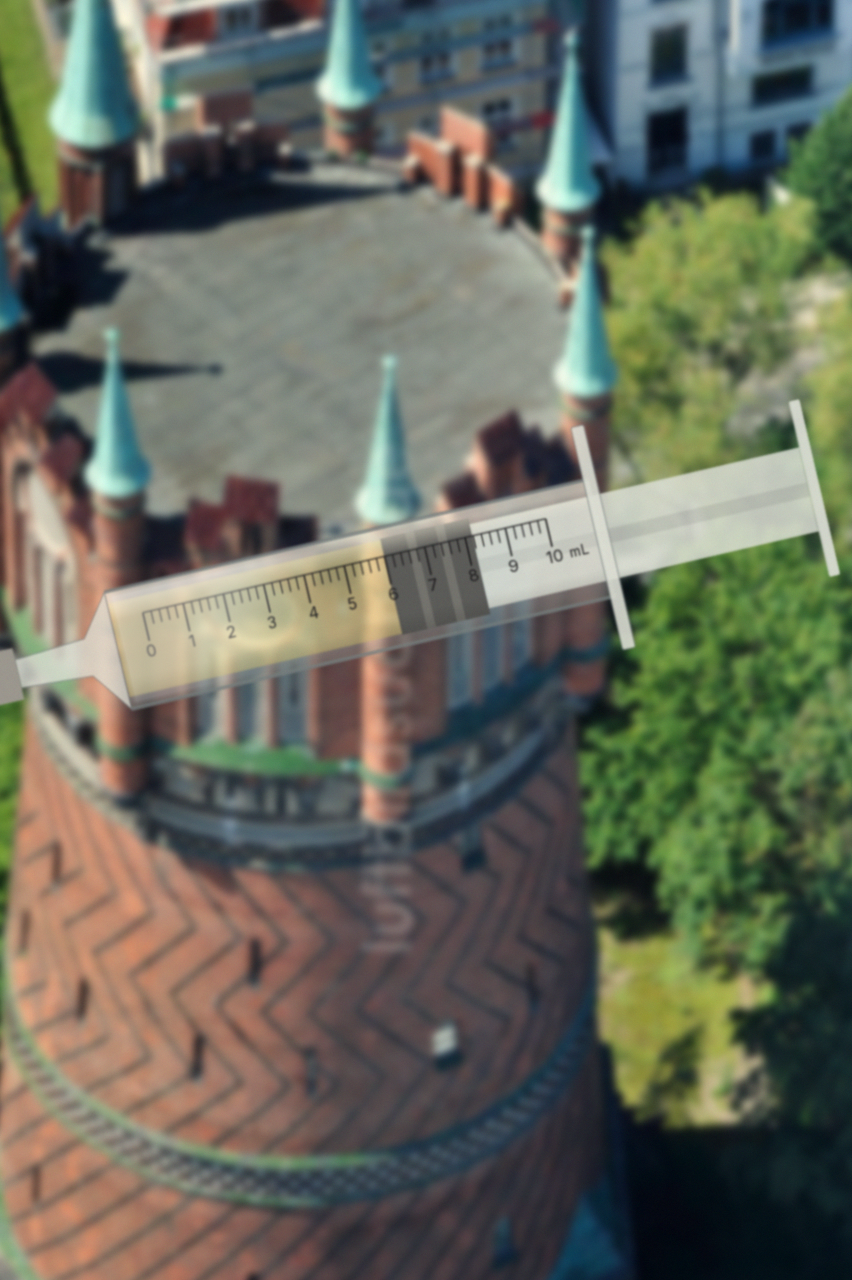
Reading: 6,mL
